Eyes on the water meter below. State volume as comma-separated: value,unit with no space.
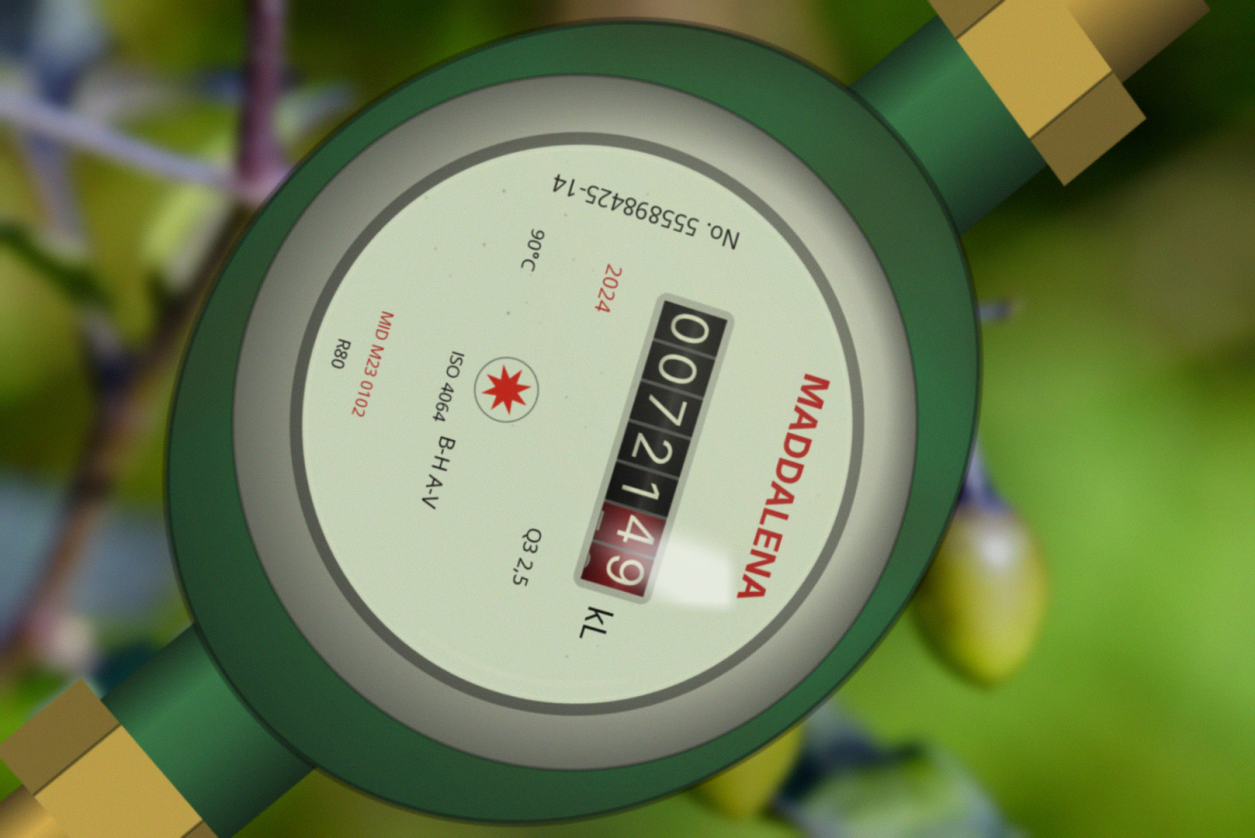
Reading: 721.49,kL
